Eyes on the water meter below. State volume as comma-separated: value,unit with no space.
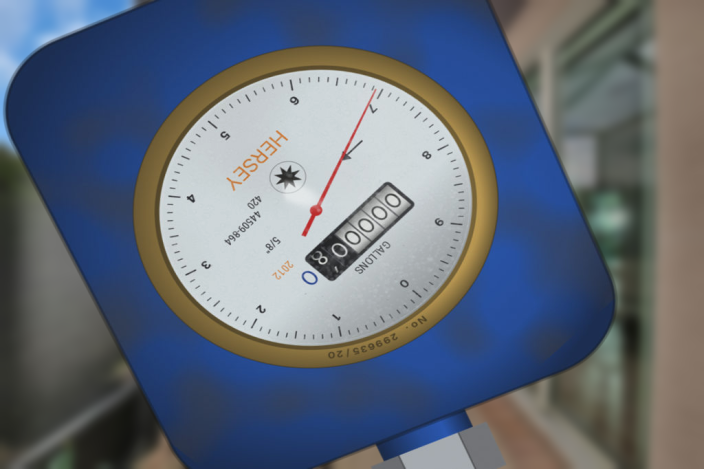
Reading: 76.9,gal
